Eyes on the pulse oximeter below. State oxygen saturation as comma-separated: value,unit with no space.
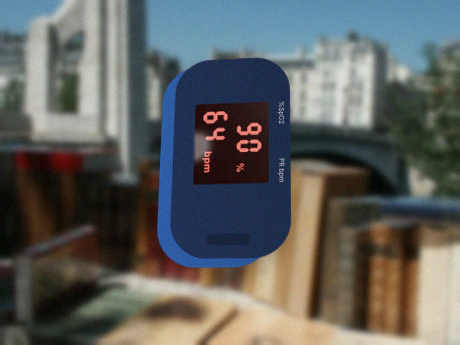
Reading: 90,%
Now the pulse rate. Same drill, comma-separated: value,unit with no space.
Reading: 64,bpm
